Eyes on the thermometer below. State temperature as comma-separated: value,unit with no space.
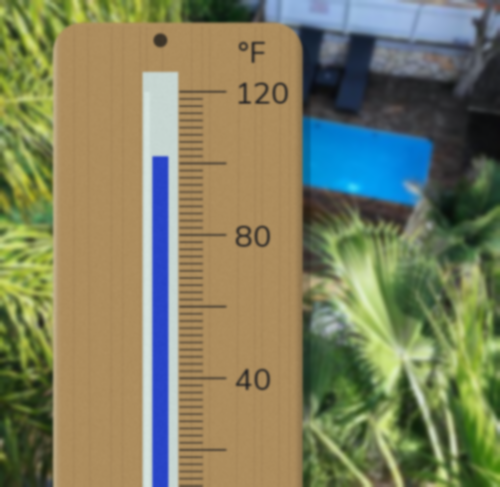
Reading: 102,°F
